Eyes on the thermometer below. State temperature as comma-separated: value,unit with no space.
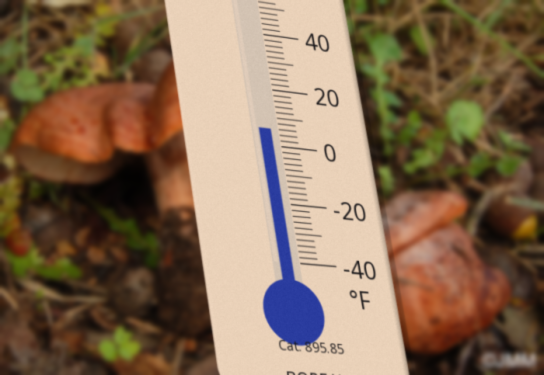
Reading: 6,°F
